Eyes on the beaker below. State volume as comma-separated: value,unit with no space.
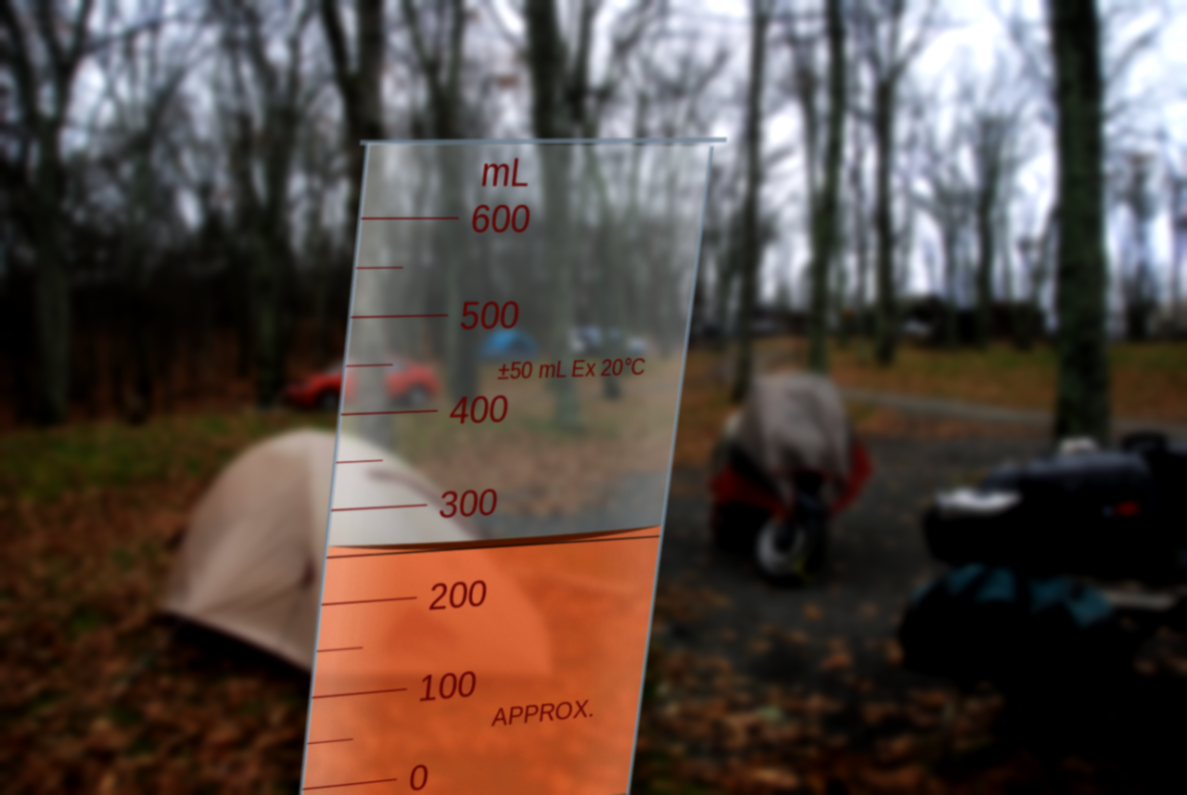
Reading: 250,mL
